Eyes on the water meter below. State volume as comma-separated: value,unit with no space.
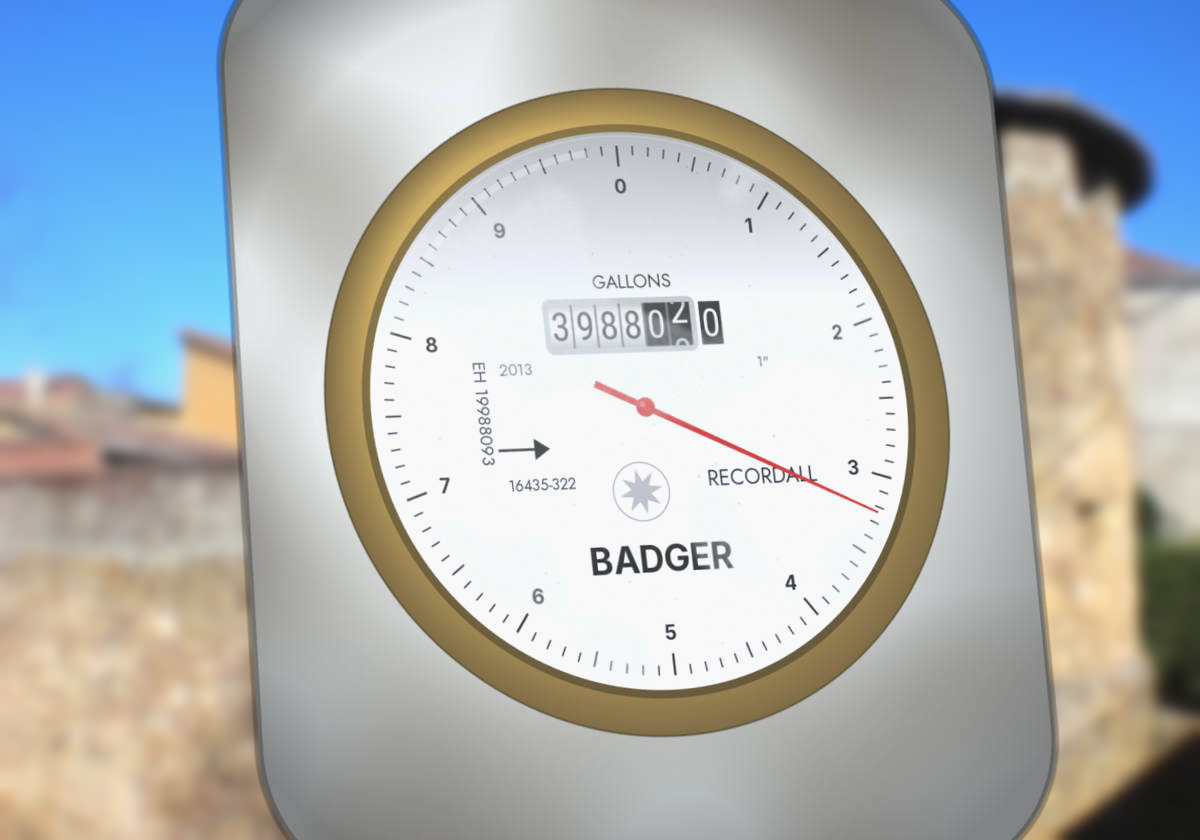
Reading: 3988023.2,gal
